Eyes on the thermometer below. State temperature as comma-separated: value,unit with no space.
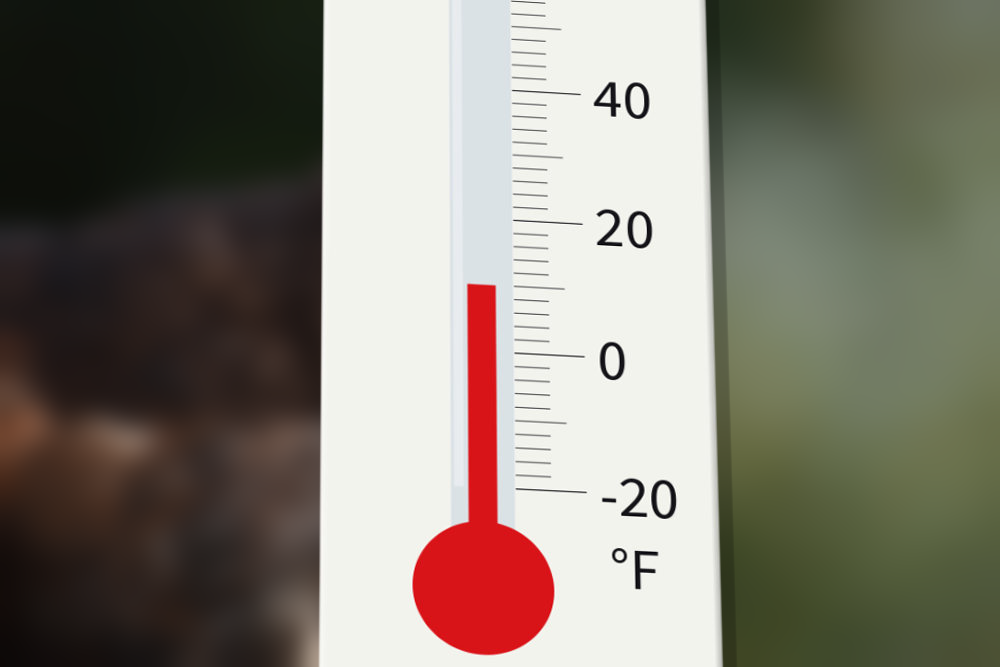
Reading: 10,°F
